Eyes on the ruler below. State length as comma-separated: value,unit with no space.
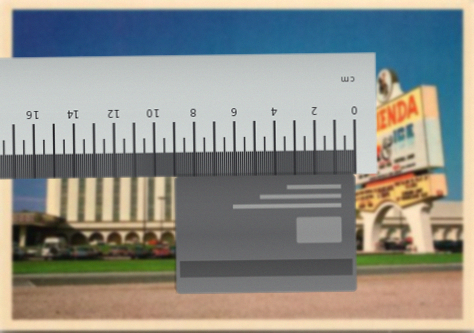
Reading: 9,cm
